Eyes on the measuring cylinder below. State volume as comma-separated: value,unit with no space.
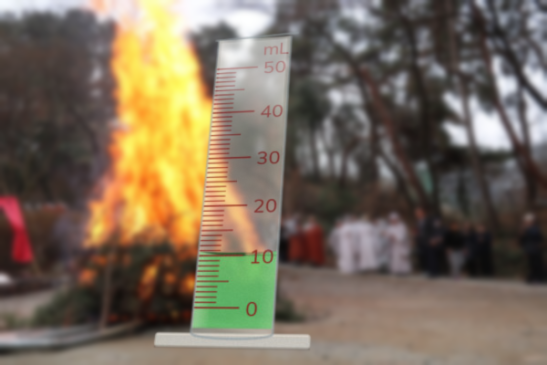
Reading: 10,mL
